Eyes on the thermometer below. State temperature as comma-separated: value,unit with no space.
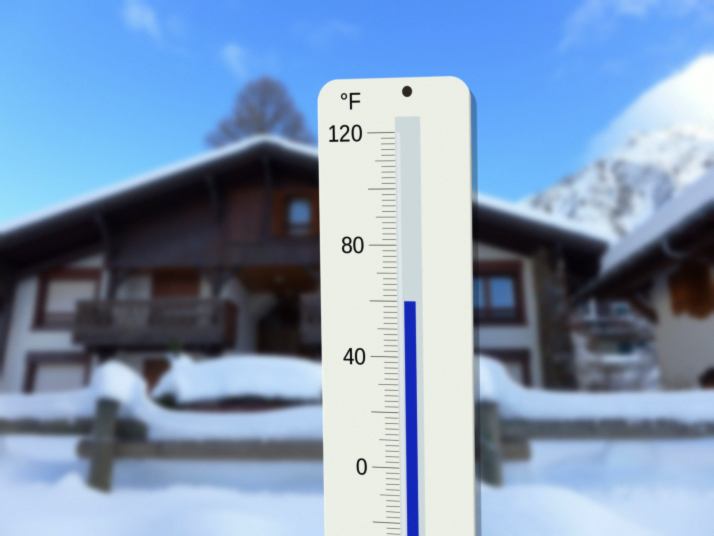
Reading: 60,°F
